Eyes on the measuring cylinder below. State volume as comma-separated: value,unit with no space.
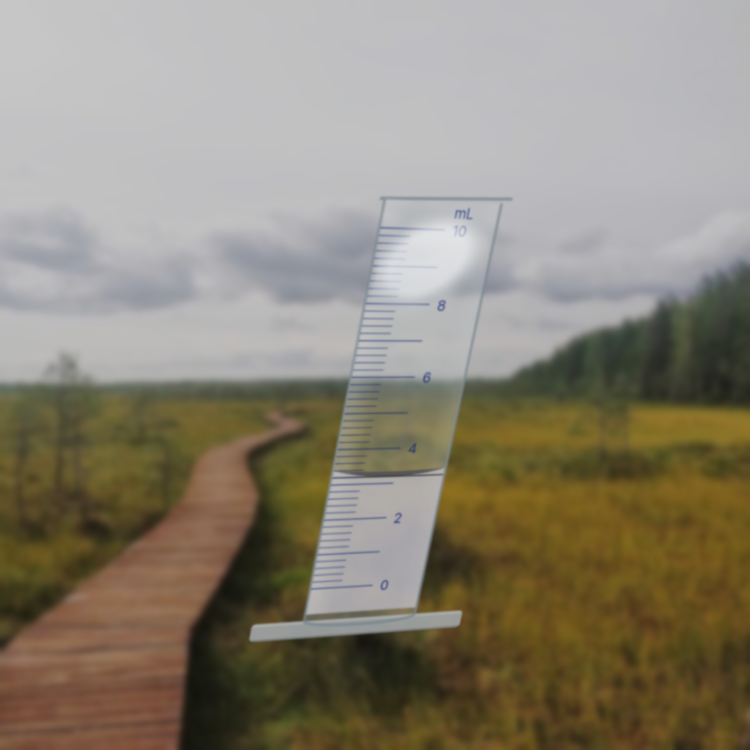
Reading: 3.2,mL
